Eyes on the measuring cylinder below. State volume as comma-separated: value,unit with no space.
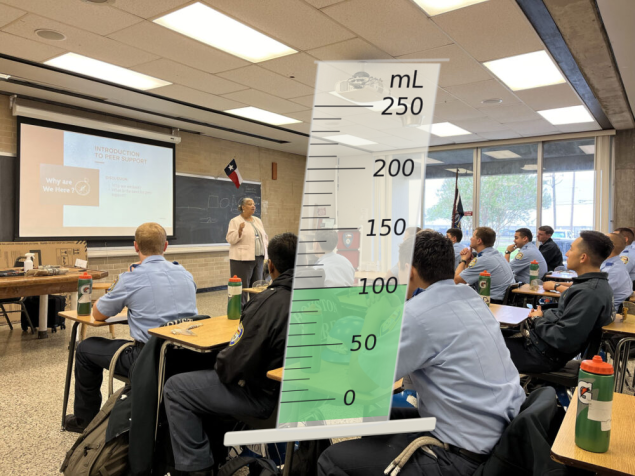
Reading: 100,mL
